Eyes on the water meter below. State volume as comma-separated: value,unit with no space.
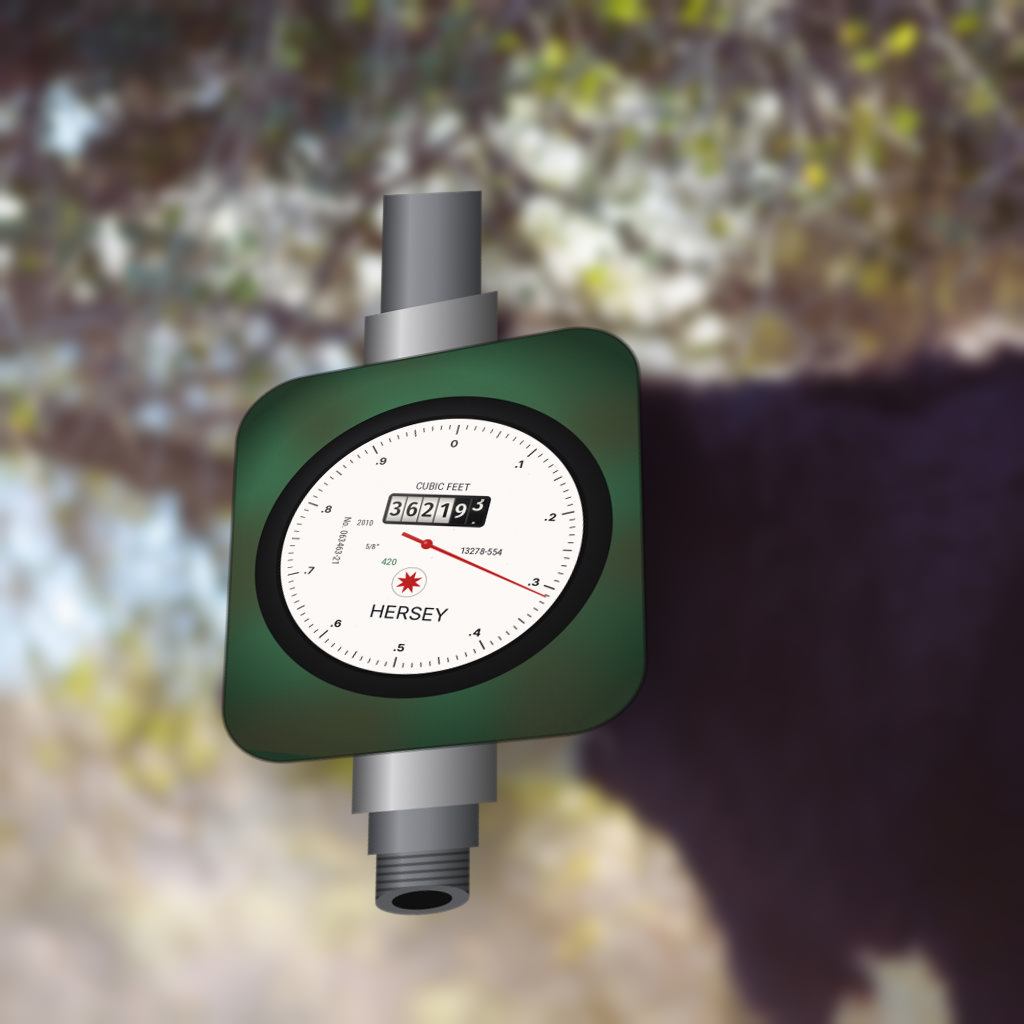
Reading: 362193.31,ft³
